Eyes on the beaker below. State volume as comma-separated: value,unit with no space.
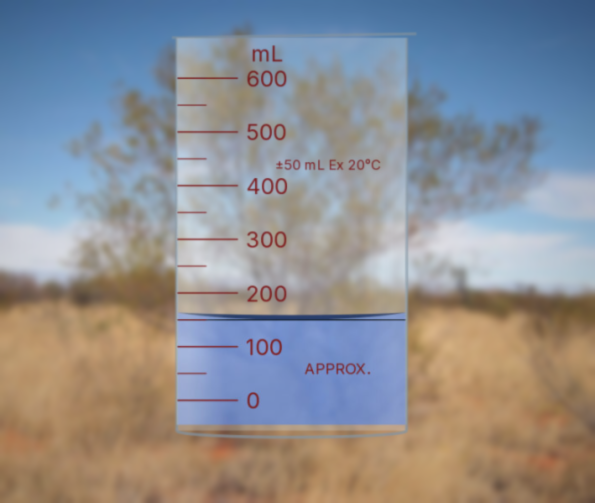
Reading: 150,mL
